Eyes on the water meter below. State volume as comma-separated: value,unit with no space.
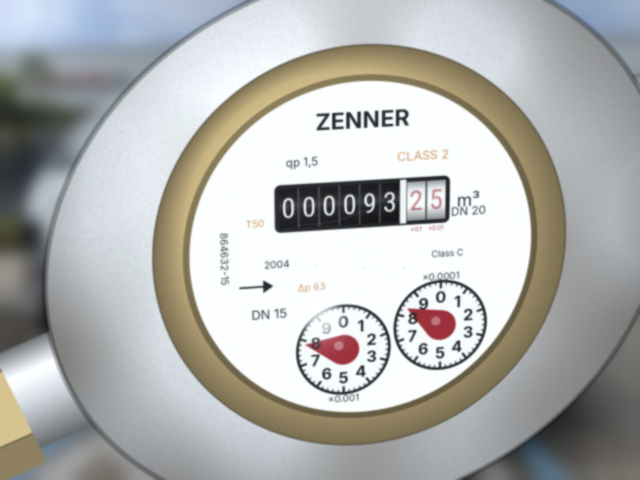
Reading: 93.2578,m³
